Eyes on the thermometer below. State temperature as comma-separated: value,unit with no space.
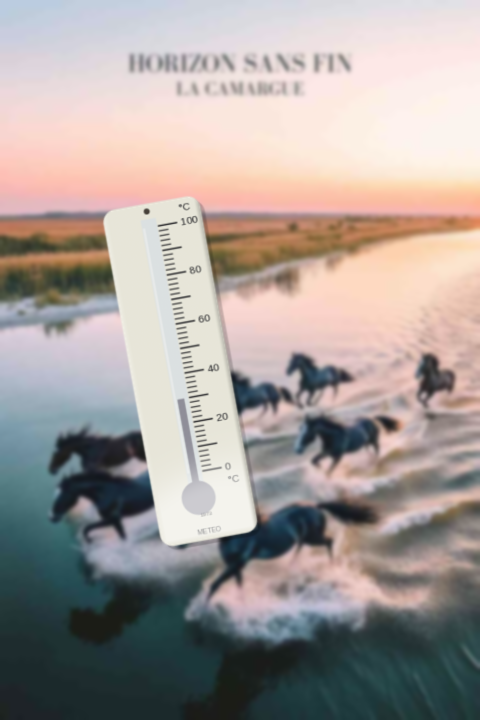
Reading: 30,°C
